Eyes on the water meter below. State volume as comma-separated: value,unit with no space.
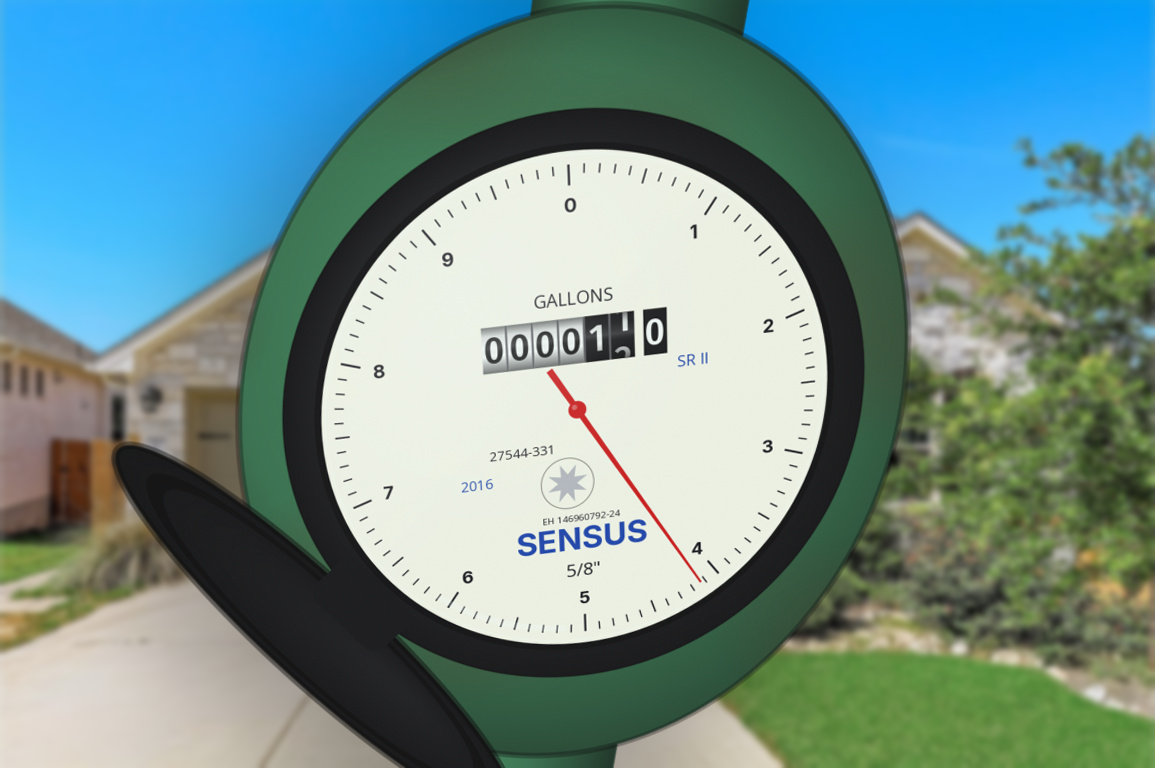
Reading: 114.1,gal
